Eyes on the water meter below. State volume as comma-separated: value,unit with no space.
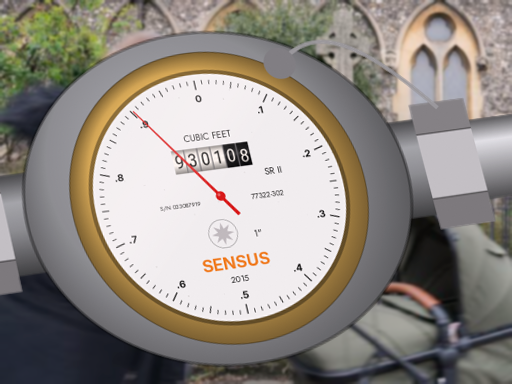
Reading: 930107.90,ft³
